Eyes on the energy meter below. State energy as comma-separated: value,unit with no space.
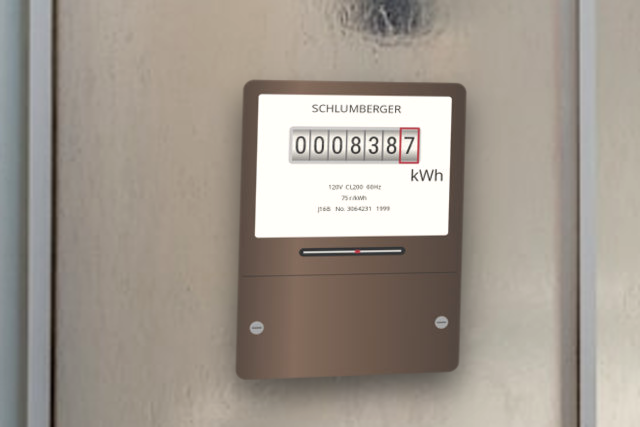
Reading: 838.7,kWh
